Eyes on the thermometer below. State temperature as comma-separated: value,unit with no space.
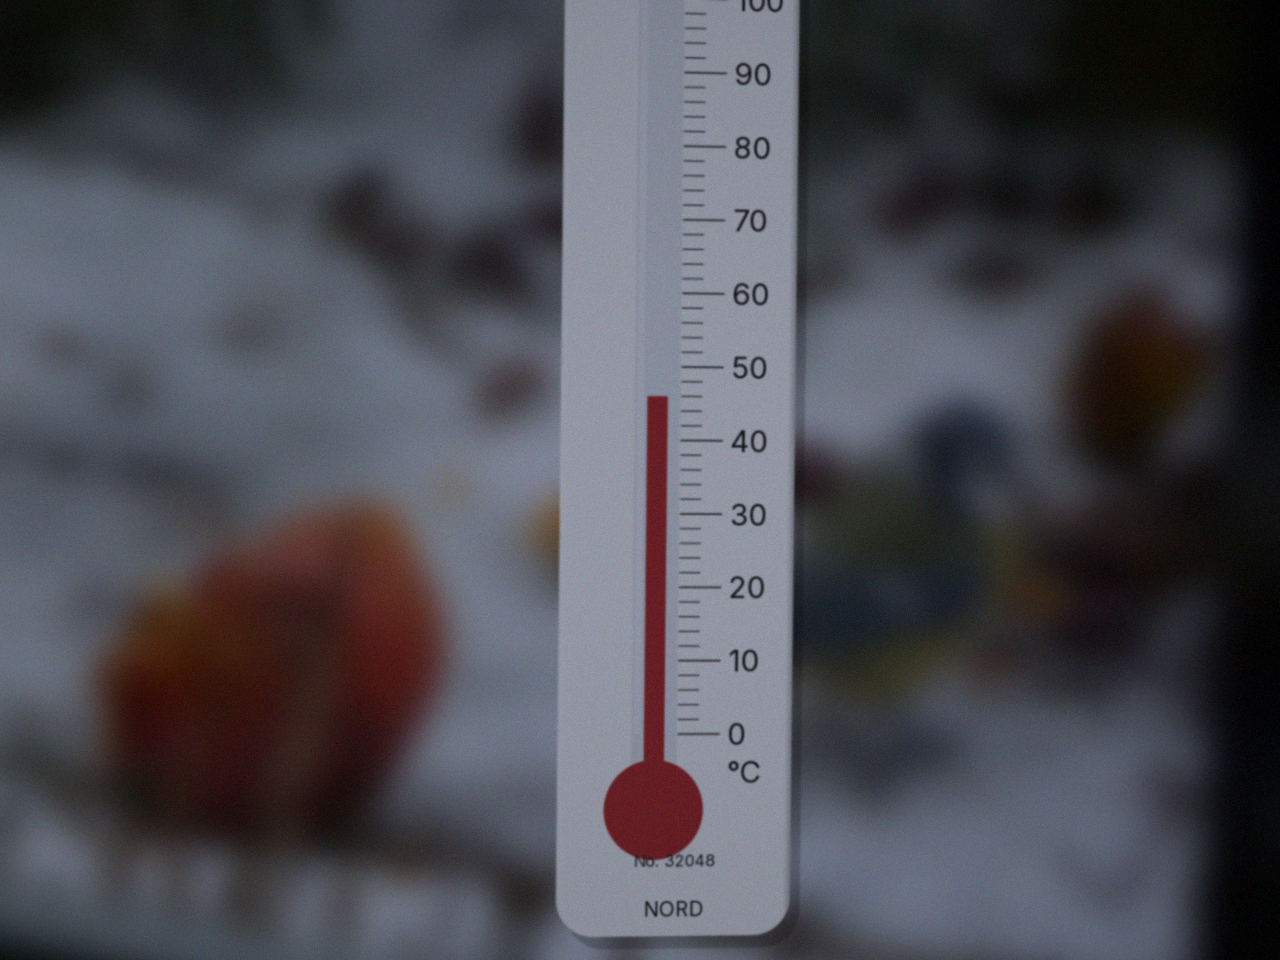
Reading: 46,°C
